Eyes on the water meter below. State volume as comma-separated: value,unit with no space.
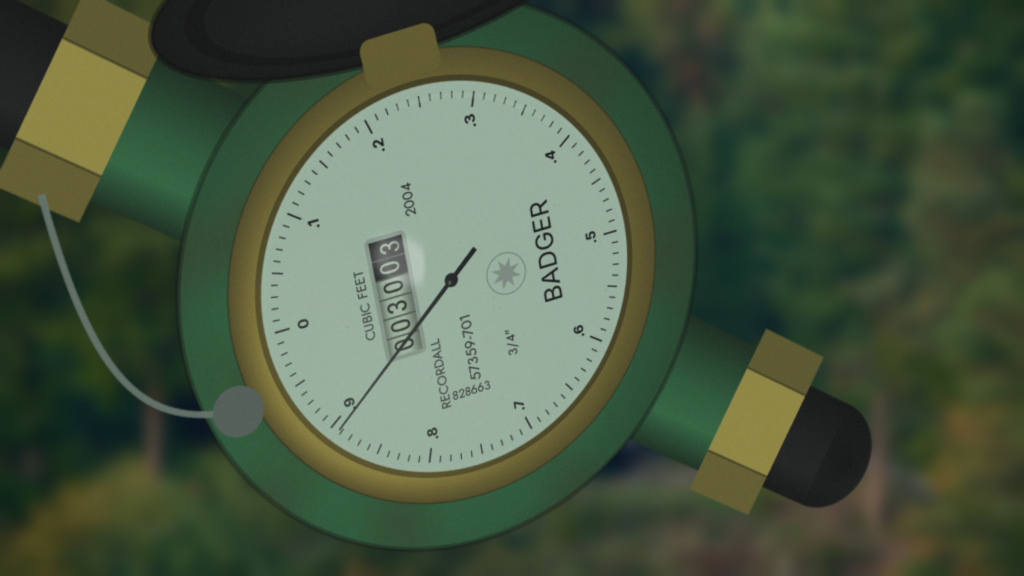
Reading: 3002.89,ft³
